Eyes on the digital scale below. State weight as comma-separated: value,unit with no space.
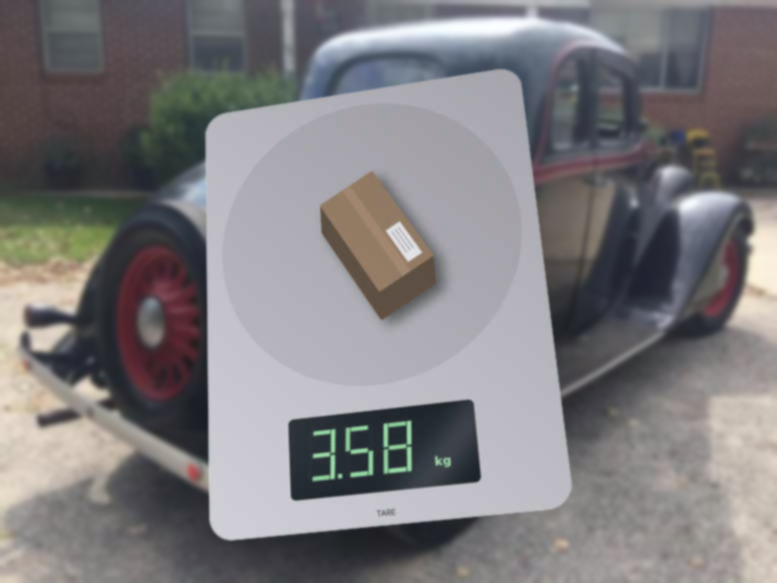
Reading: 3.58,kg
